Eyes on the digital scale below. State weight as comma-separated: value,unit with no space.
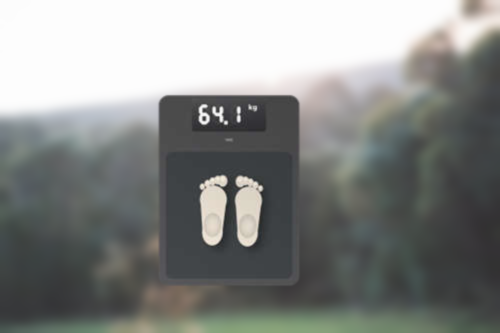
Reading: 64.1,kg
